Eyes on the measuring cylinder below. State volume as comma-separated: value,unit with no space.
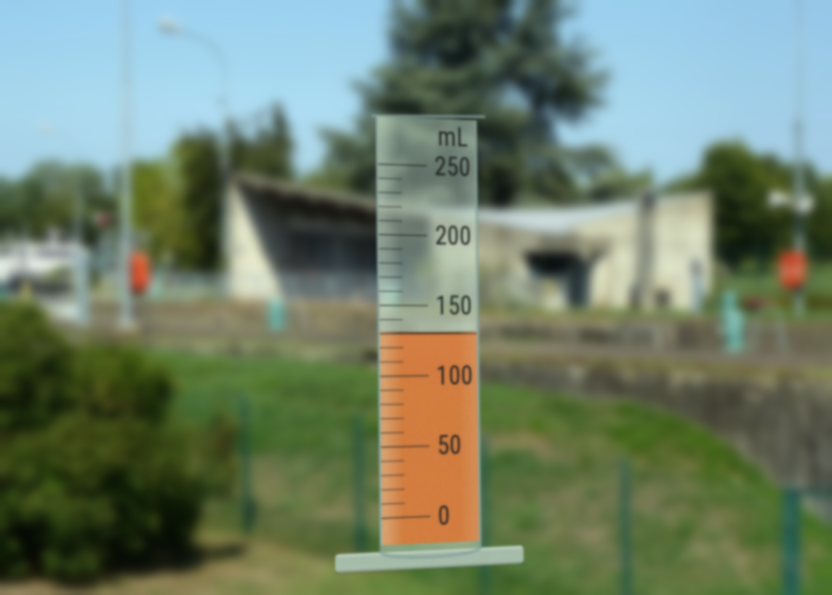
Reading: 130,mL
